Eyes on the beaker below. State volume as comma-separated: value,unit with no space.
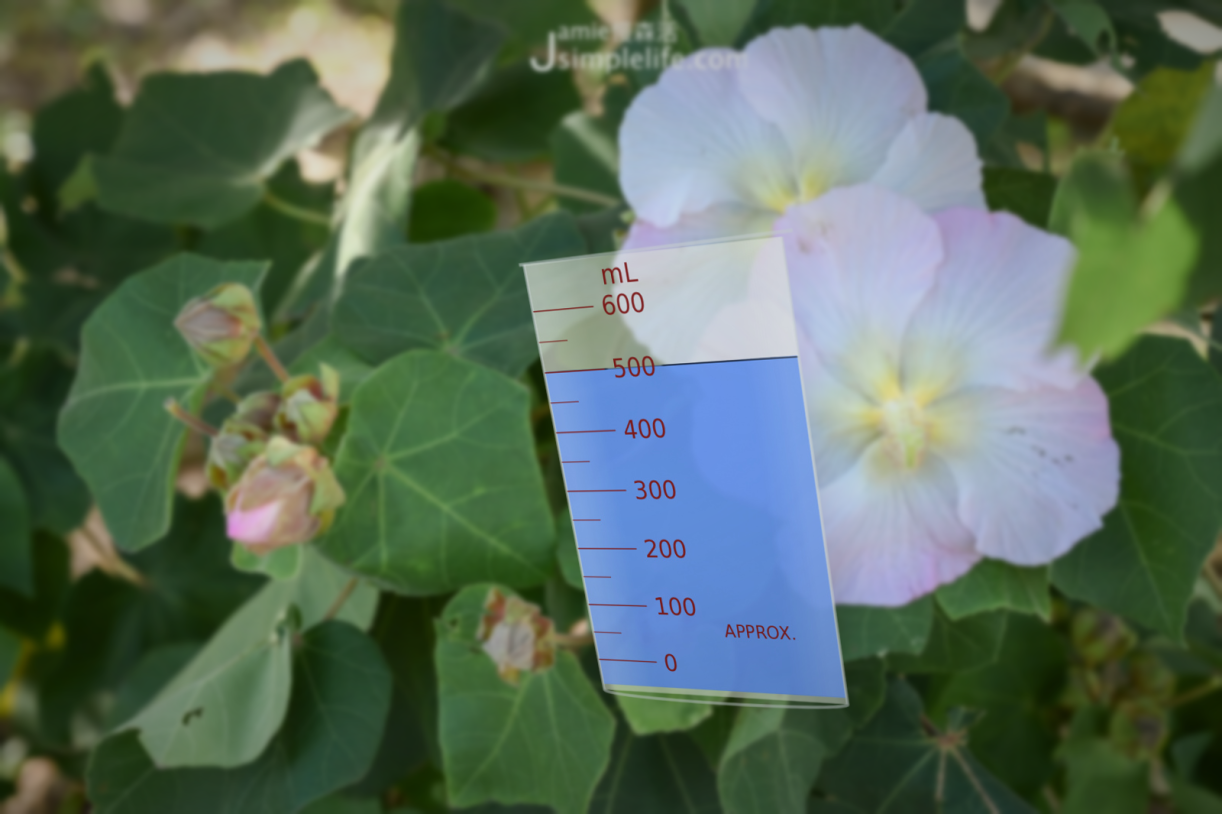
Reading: 500,mL
